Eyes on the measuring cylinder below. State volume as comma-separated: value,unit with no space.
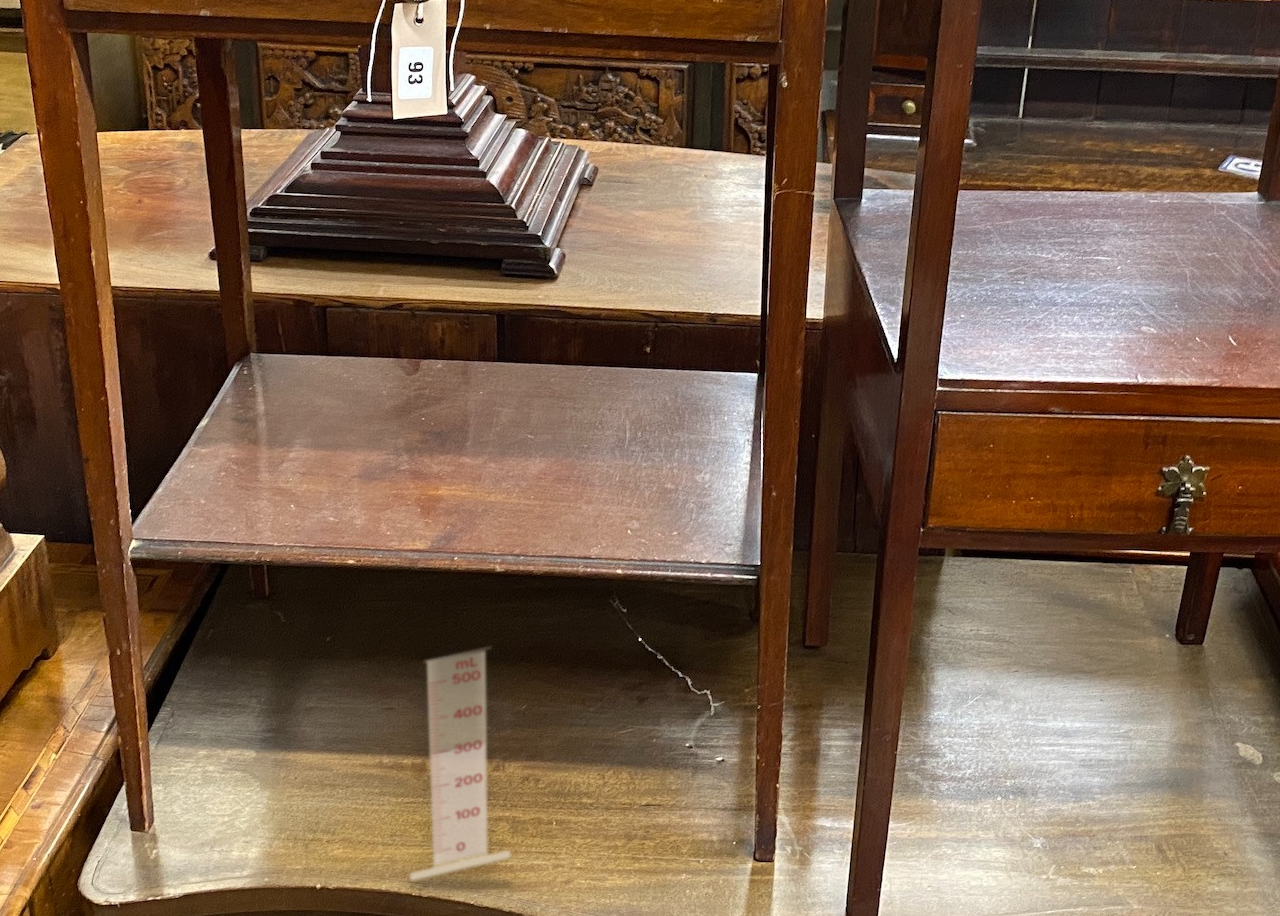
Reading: 300,mL
